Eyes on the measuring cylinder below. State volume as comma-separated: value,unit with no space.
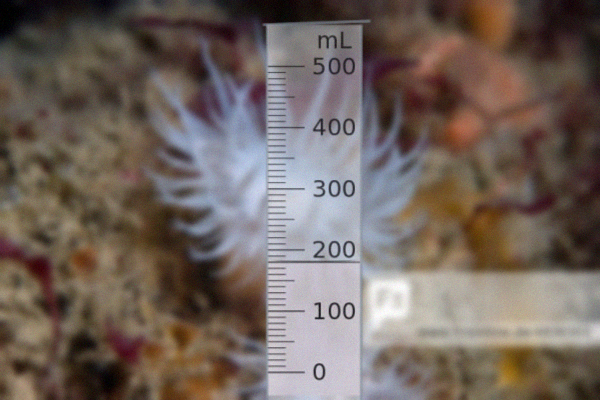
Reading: 180,mL
